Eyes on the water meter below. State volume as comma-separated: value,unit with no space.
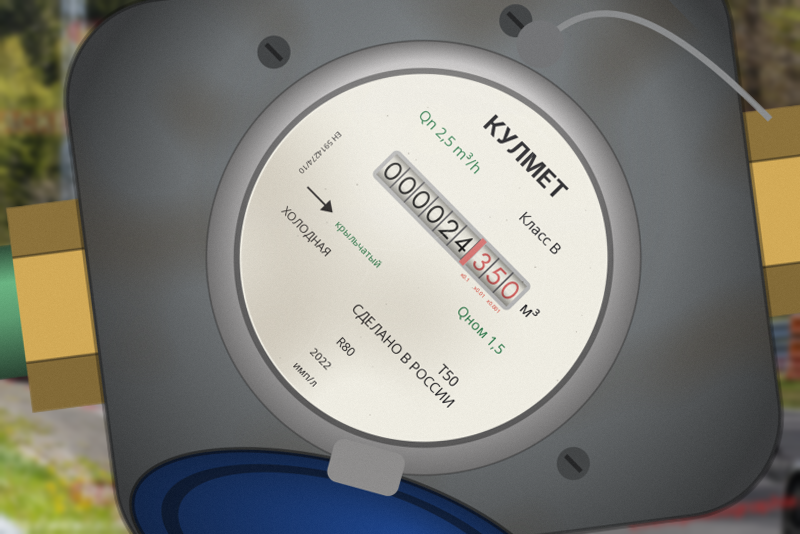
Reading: 24.350,m³
